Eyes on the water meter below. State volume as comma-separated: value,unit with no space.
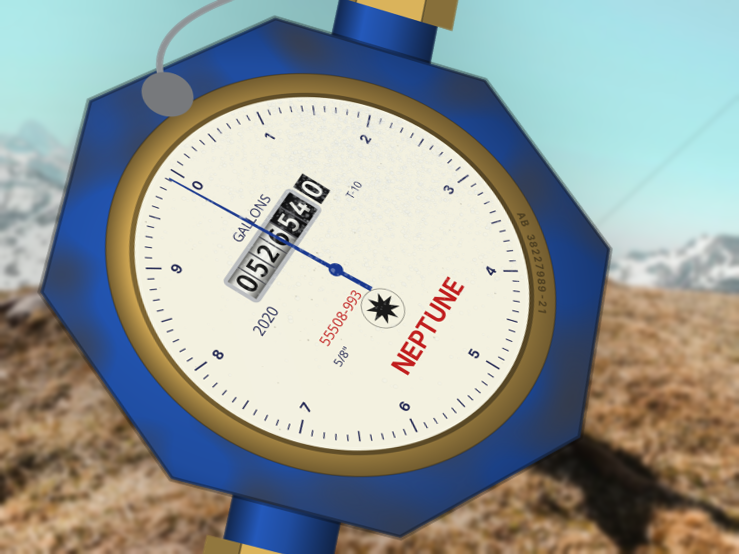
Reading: 526539.9,gal
